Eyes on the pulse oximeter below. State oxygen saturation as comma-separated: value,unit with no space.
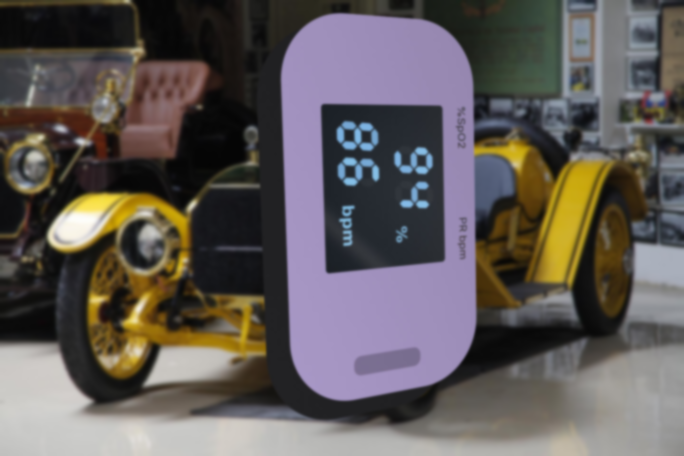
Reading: 94,%
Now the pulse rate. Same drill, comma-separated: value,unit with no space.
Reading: 86,bpm
